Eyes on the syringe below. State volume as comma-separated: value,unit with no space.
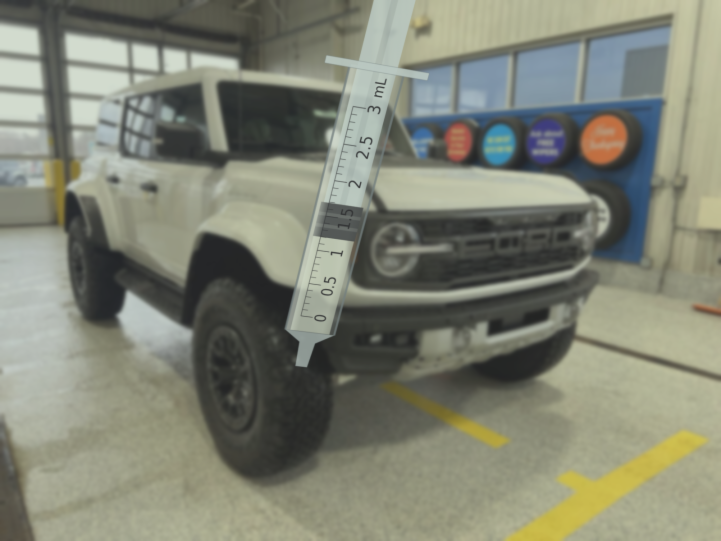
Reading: 1.2,mL
